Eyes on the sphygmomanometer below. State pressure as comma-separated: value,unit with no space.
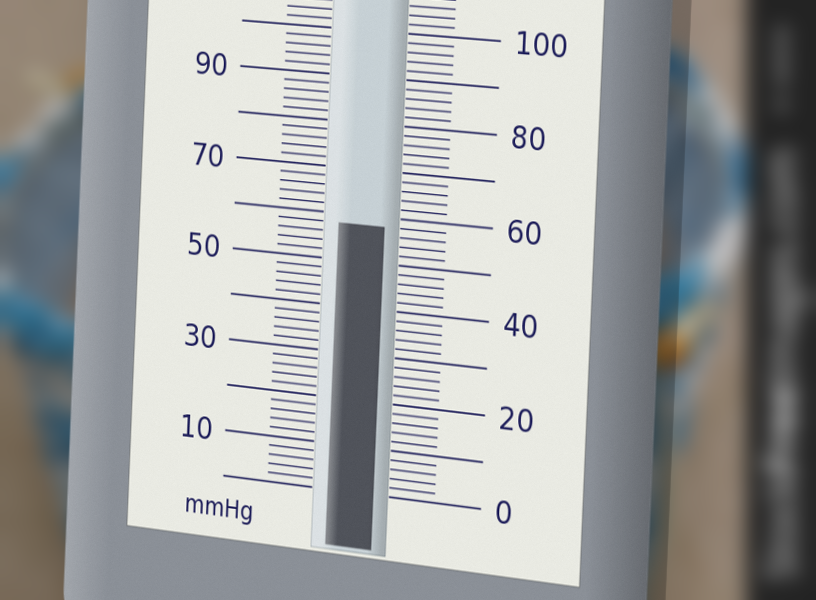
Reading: 58,mmHg
